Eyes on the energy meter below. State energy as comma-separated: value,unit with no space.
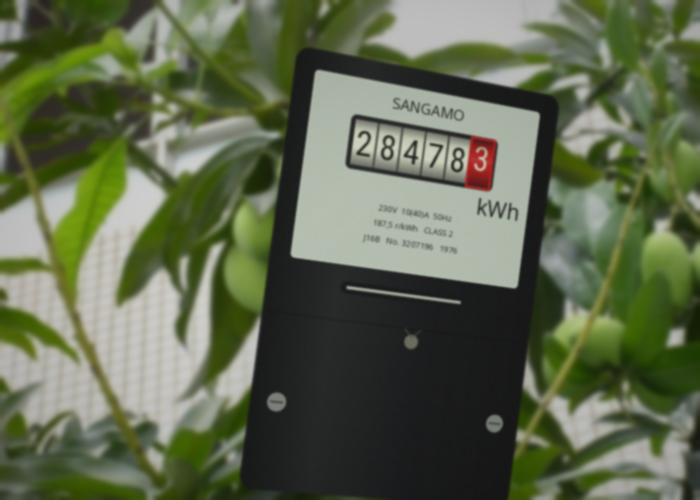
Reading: 28478.3,kWh
